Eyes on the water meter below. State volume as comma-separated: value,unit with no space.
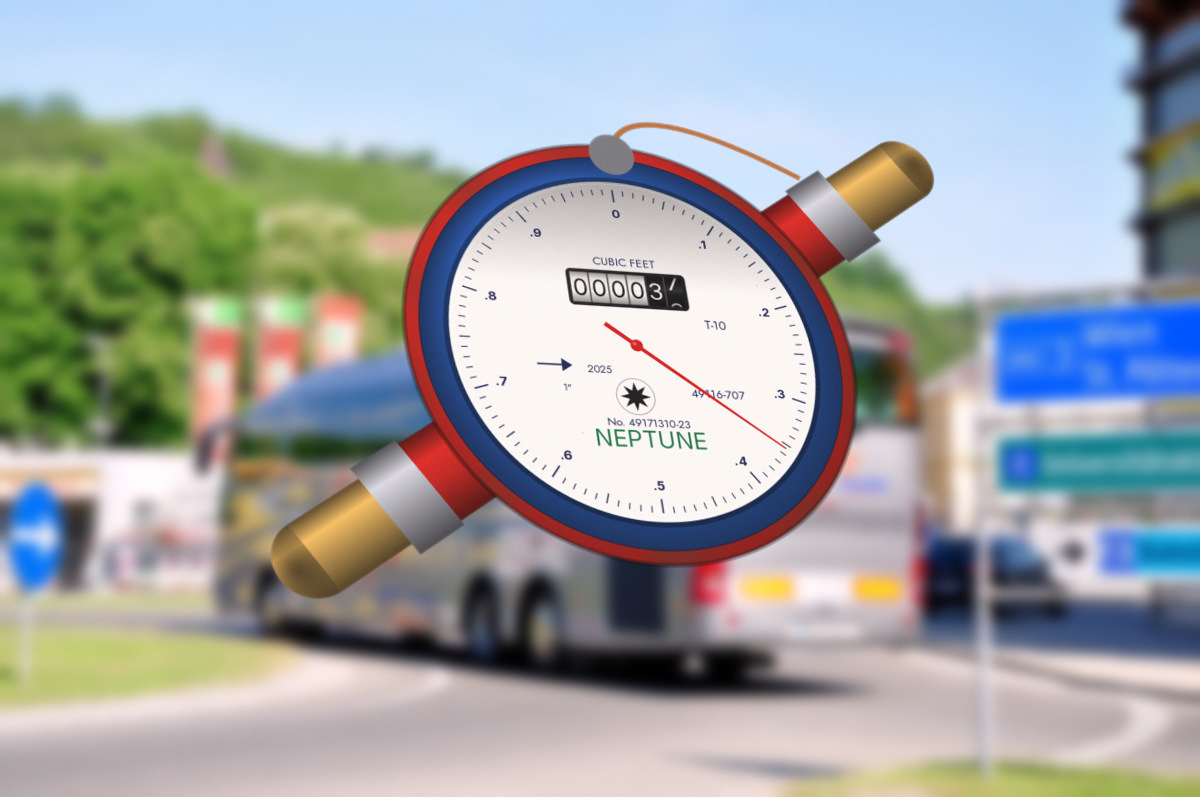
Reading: 37.35,ft³
